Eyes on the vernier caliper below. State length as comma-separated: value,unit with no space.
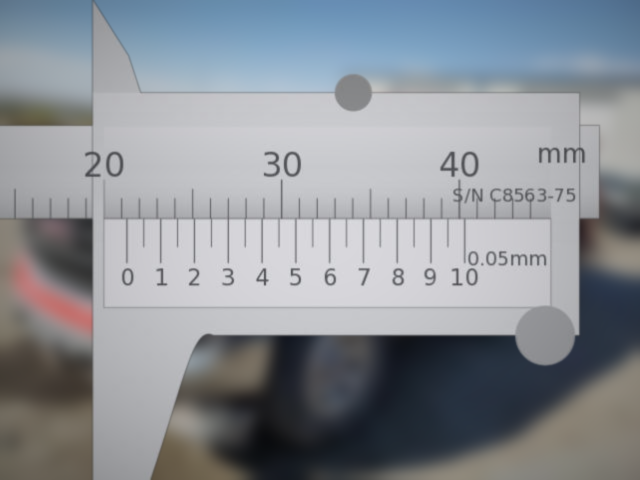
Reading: 21.3,mm
